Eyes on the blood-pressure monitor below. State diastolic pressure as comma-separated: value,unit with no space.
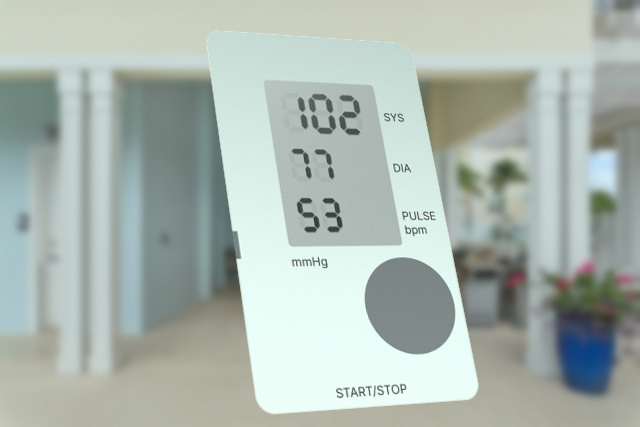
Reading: 77,mmHg
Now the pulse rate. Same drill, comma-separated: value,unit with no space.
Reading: 53,bpm
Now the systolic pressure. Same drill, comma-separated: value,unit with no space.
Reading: 102,mmHg
